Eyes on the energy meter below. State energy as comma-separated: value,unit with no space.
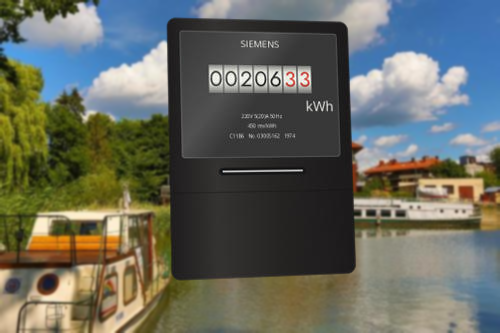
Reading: 206.33,kWh
